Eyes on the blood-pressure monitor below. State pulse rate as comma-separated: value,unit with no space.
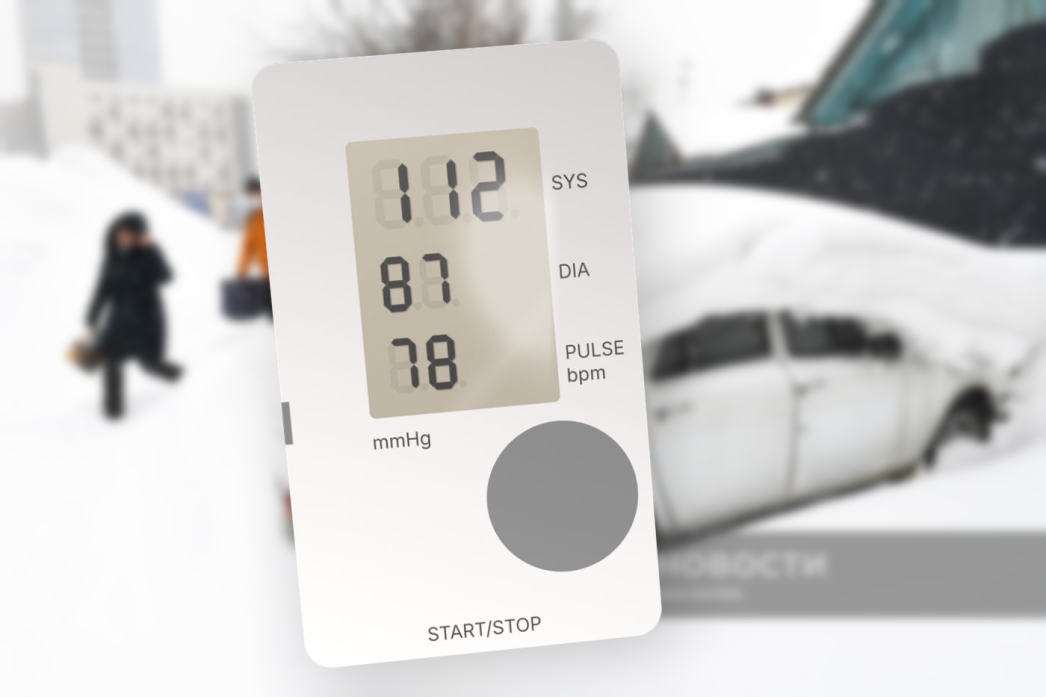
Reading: 78,bpm
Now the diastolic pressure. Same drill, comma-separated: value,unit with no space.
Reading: 87,mmHg
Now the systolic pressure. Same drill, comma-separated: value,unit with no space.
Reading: 112,mmHg
